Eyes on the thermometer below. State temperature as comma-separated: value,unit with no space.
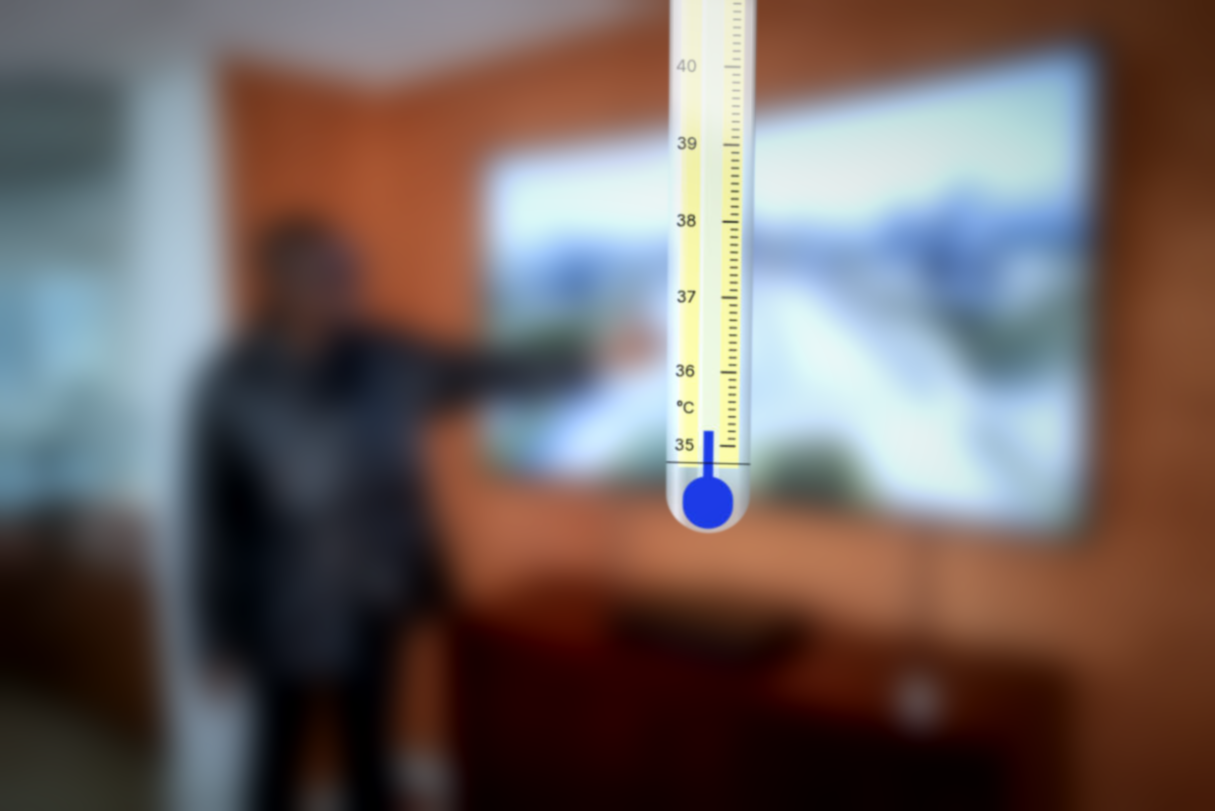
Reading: 35.2,°C
